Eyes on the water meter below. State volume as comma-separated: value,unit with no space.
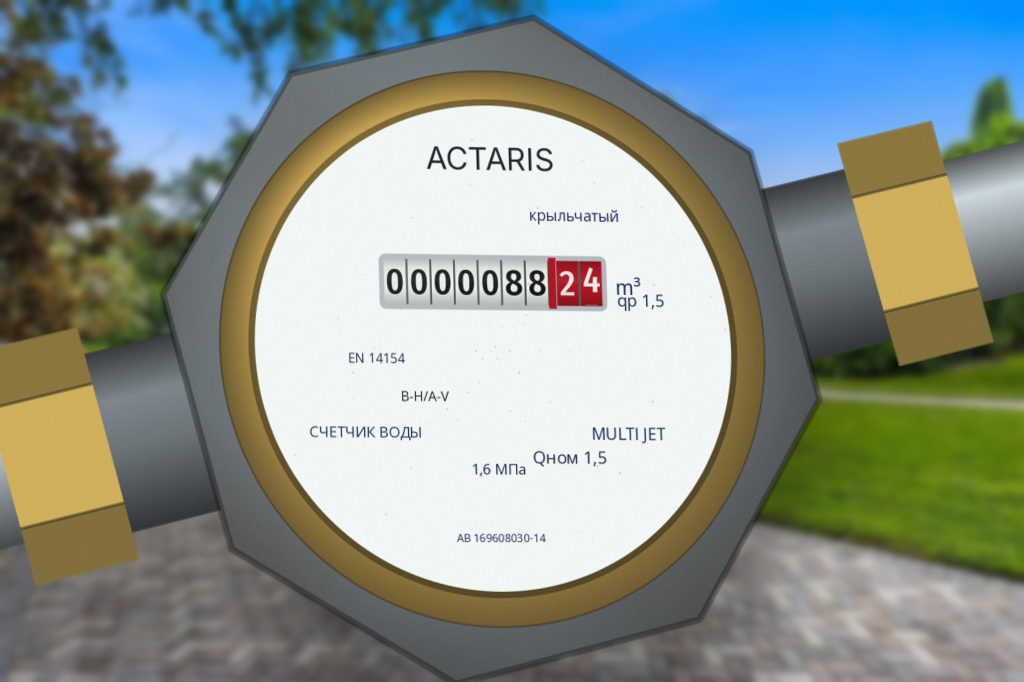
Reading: 88.24,m³
